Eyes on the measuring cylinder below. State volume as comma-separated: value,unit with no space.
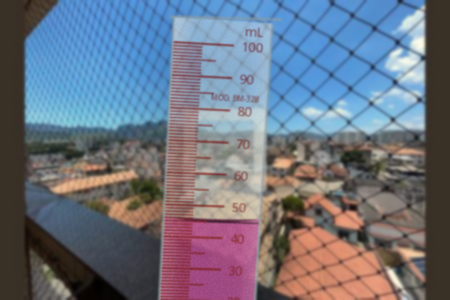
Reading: 45,mL
